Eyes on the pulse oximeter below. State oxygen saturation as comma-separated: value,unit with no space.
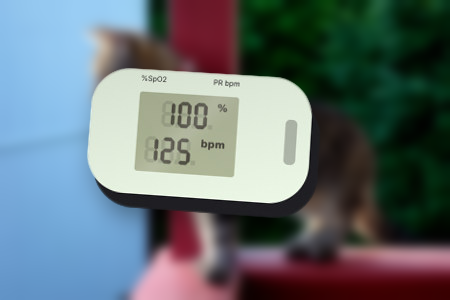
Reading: 100,%
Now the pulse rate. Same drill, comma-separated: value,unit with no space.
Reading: 125,bpm
